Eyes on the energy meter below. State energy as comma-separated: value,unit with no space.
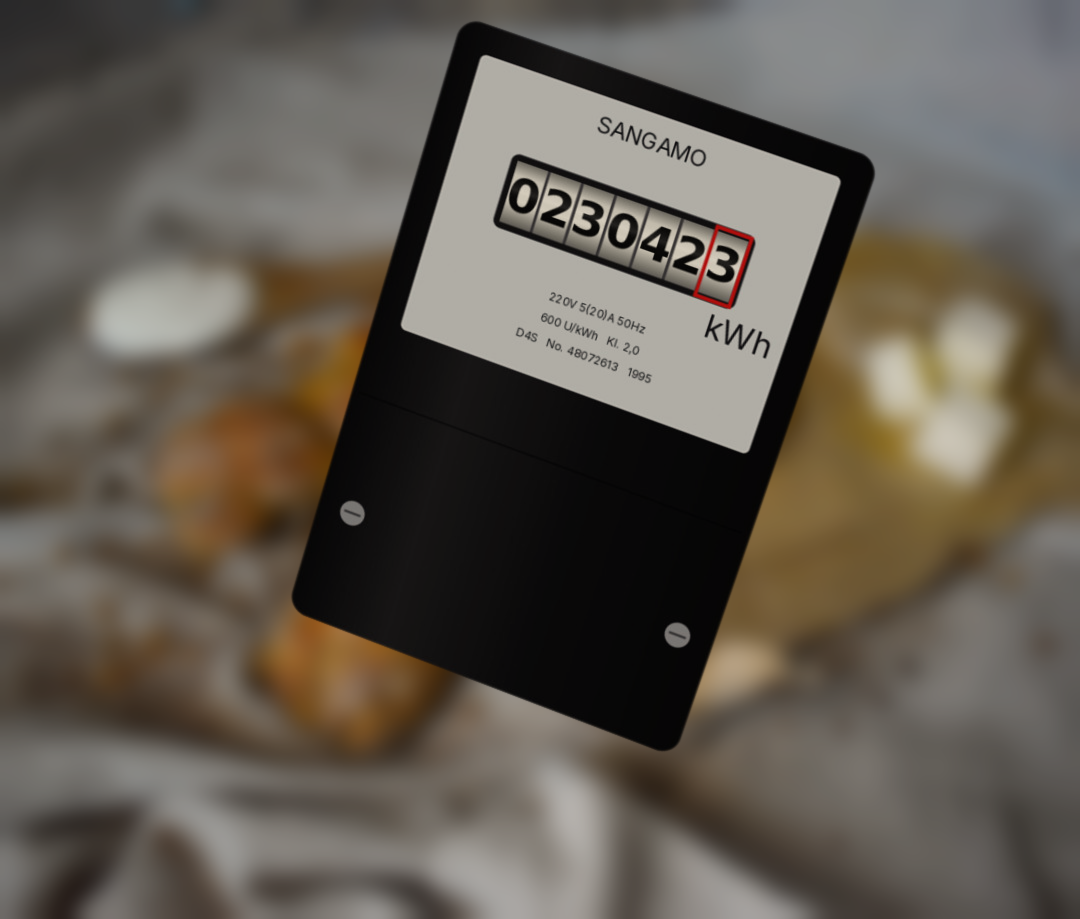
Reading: 23042.3,kWh
